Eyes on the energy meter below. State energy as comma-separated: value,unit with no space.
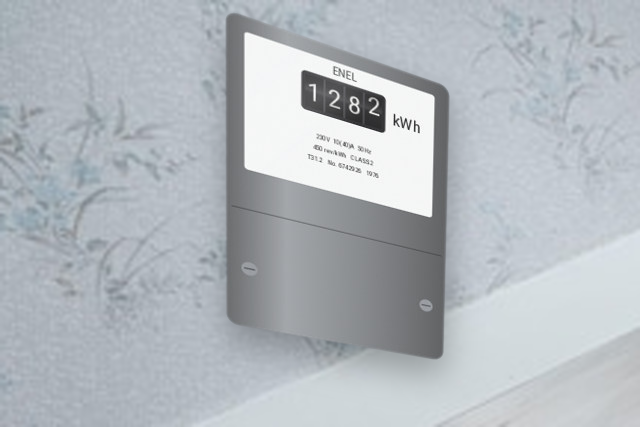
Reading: 1282,kWh
